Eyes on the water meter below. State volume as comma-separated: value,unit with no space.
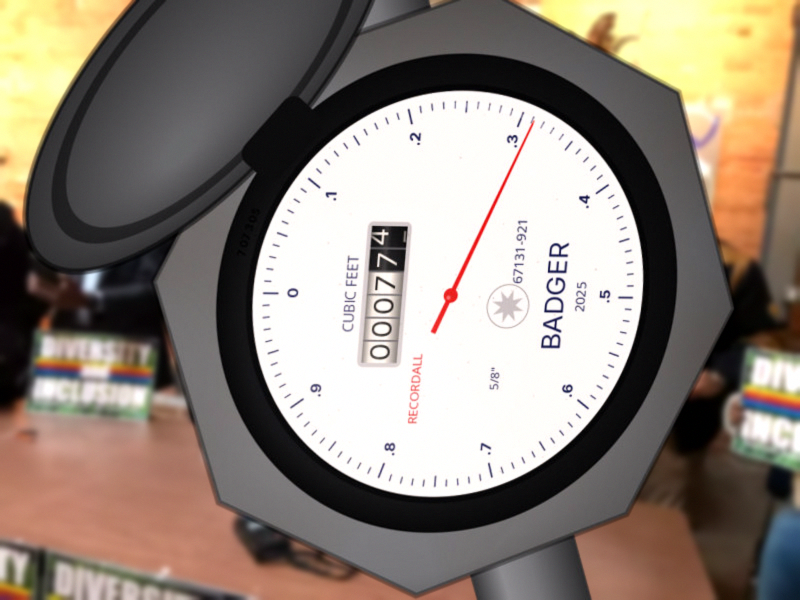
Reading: 774.31,ft³
